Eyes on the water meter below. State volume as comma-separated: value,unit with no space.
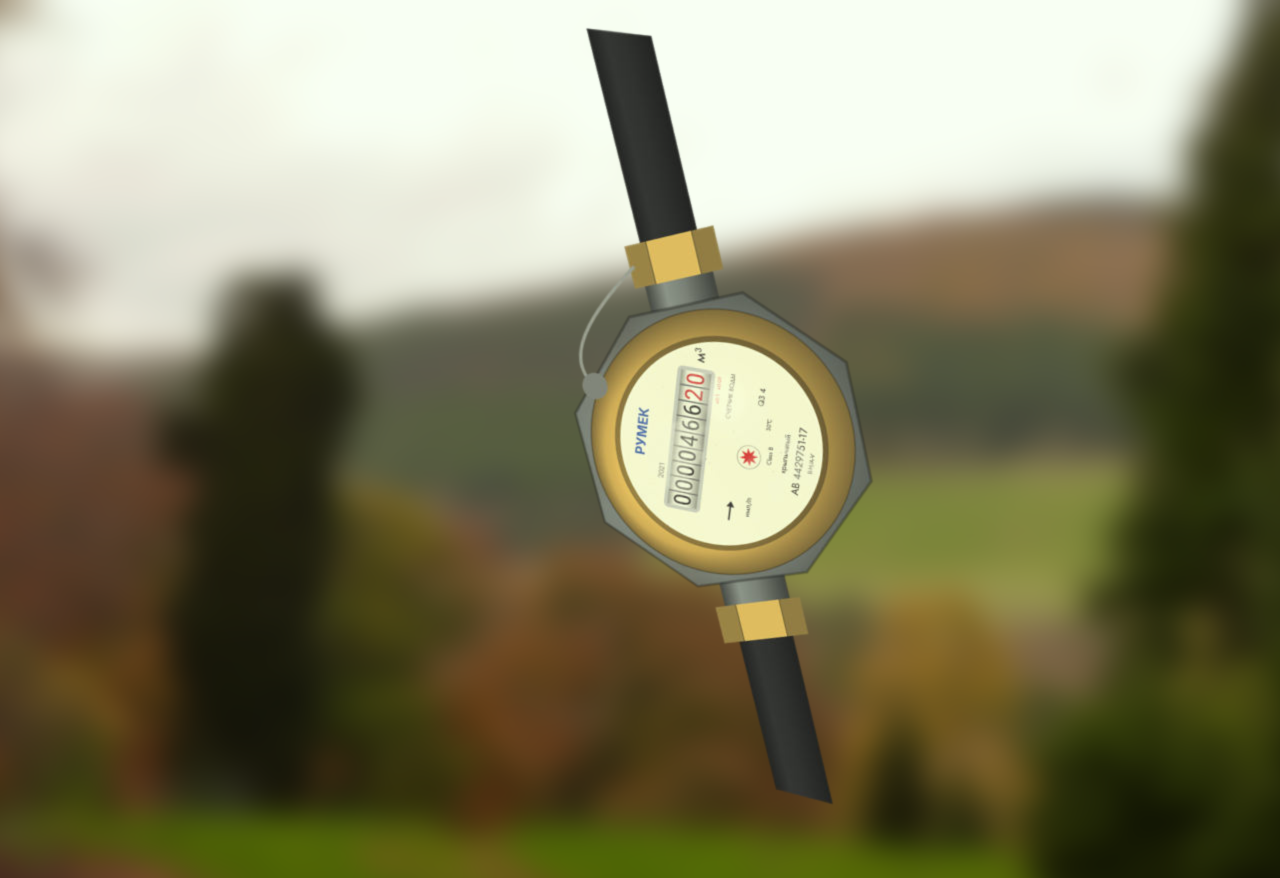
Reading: 466.20,m³
